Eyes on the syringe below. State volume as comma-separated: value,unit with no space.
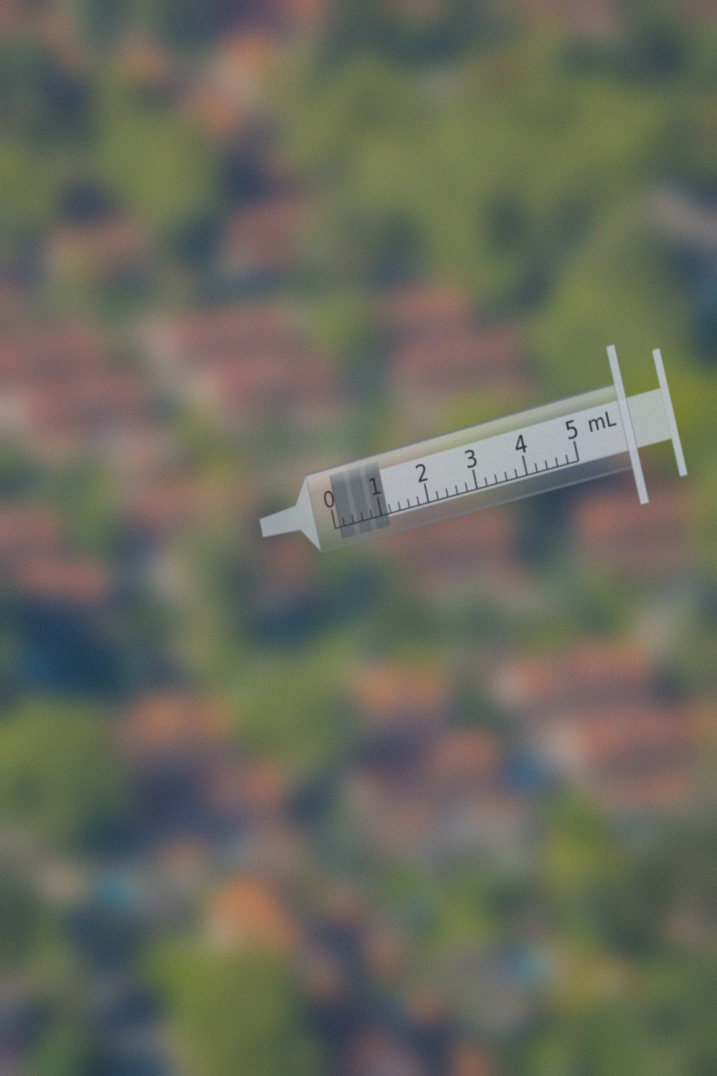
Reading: 0.1,mL
